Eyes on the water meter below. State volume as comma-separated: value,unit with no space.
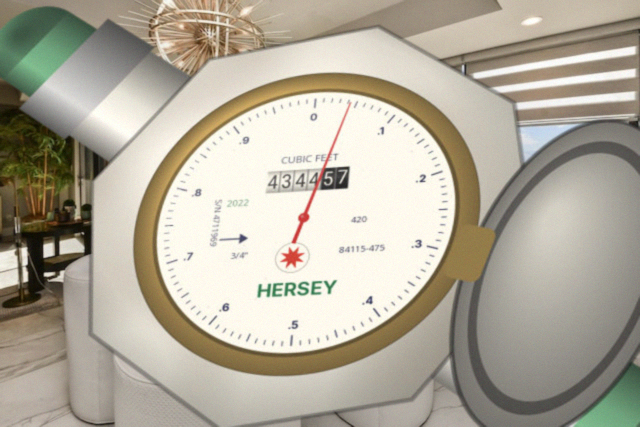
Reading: 434457.04,ft³
